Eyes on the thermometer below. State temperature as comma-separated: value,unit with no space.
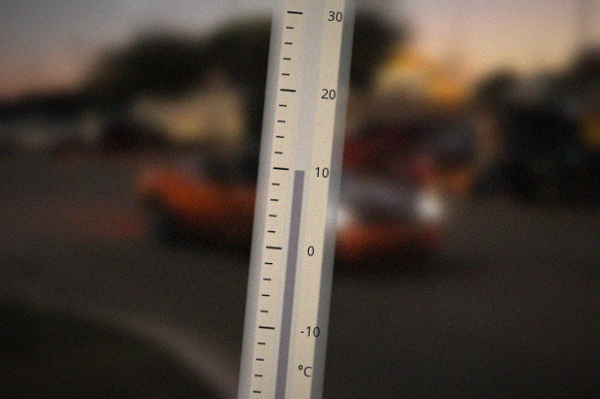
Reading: 10,°C
